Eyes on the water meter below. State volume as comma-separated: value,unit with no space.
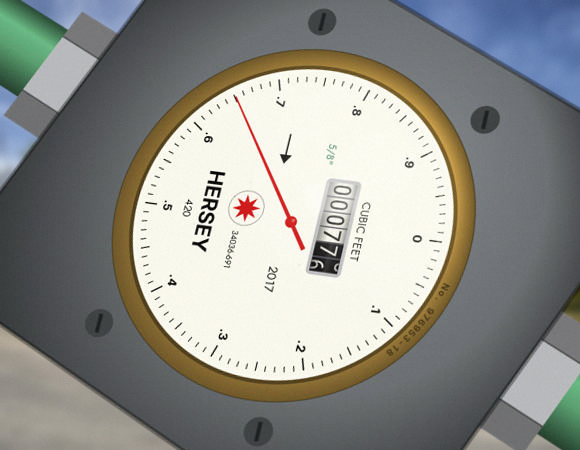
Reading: 775.65,ft³
